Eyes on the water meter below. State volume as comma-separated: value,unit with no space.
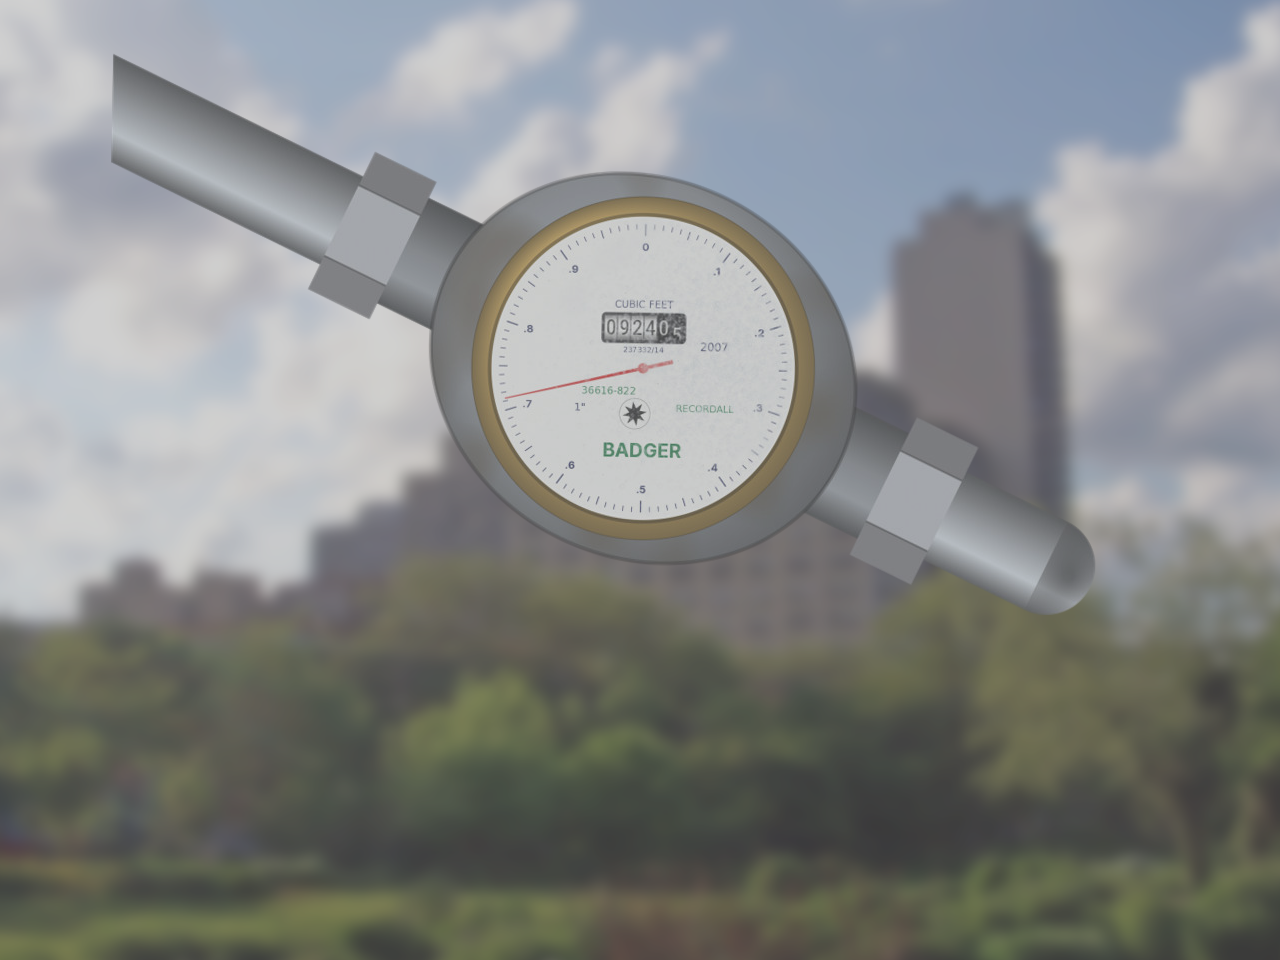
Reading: 92404.71,ft³
